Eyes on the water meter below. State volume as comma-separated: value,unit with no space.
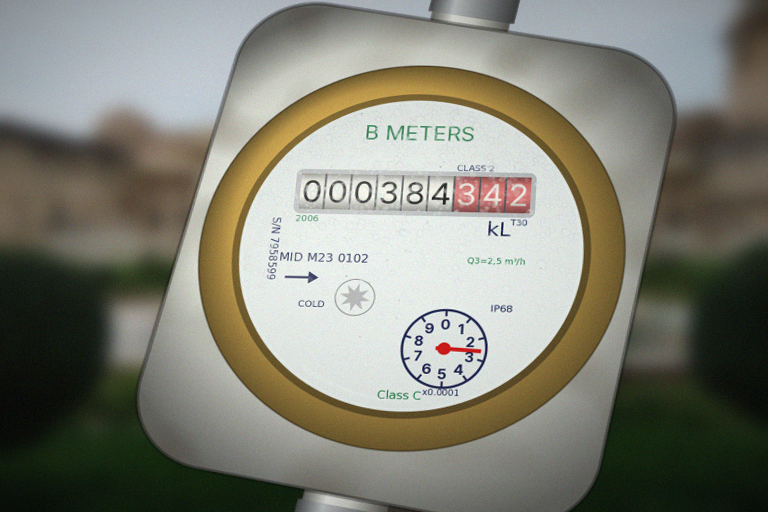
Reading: 384.3422,kL
